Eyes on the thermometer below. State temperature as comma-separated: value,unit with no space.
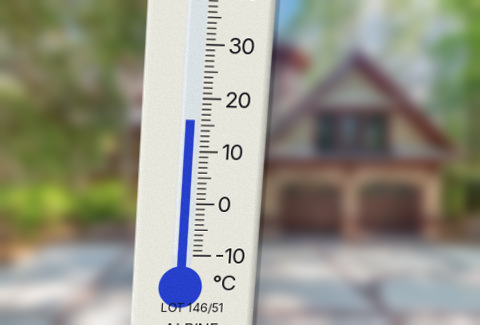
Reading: 16,°C
